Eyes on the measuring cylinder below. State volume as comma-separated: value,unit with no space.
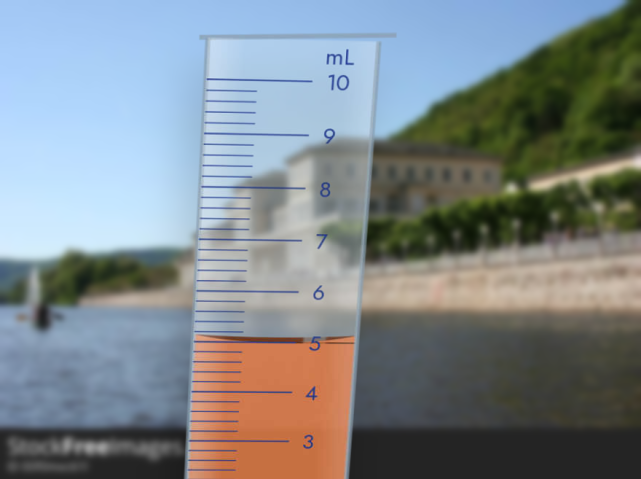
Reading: 5,mL
